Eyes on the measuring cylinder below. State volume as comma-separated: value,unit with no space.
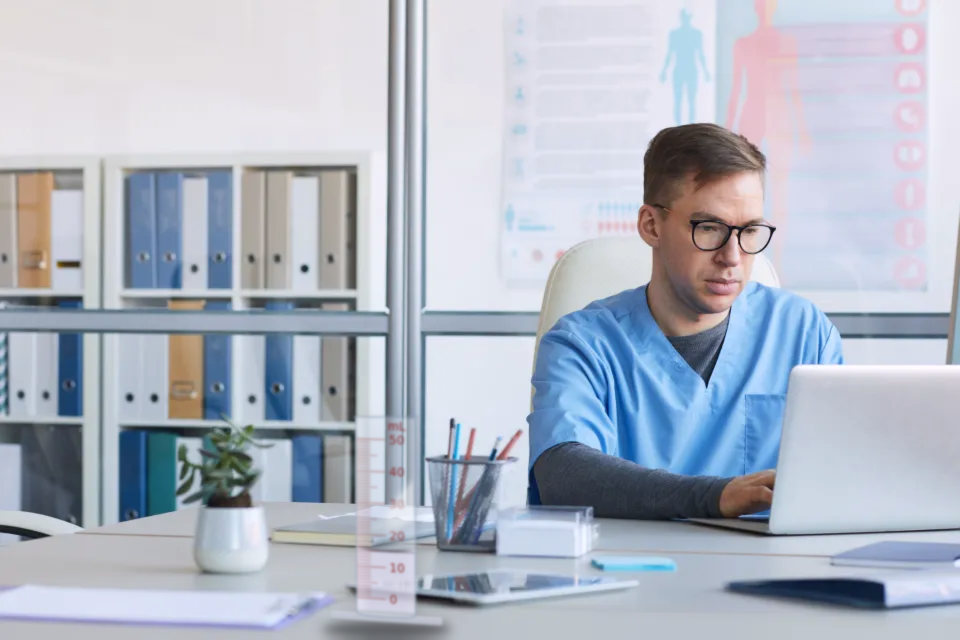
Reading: 15,mL
